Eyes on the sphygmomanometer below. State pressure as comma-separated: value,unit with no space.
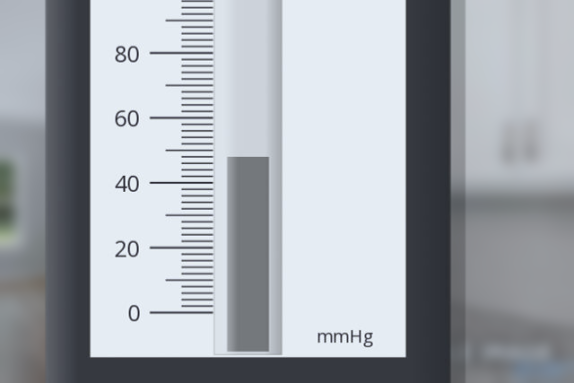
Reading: 48,mmHg
